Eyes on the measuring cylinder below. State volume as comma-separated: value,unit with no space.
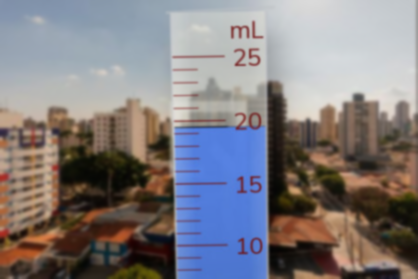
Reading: 19.5,mL
